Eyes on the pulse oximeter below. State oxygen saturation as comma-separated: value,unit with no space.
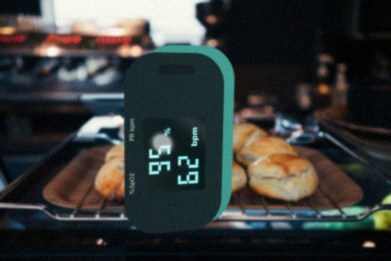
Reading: 95,%
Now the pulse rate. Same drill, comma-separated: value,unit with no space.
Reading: 62,bpm
